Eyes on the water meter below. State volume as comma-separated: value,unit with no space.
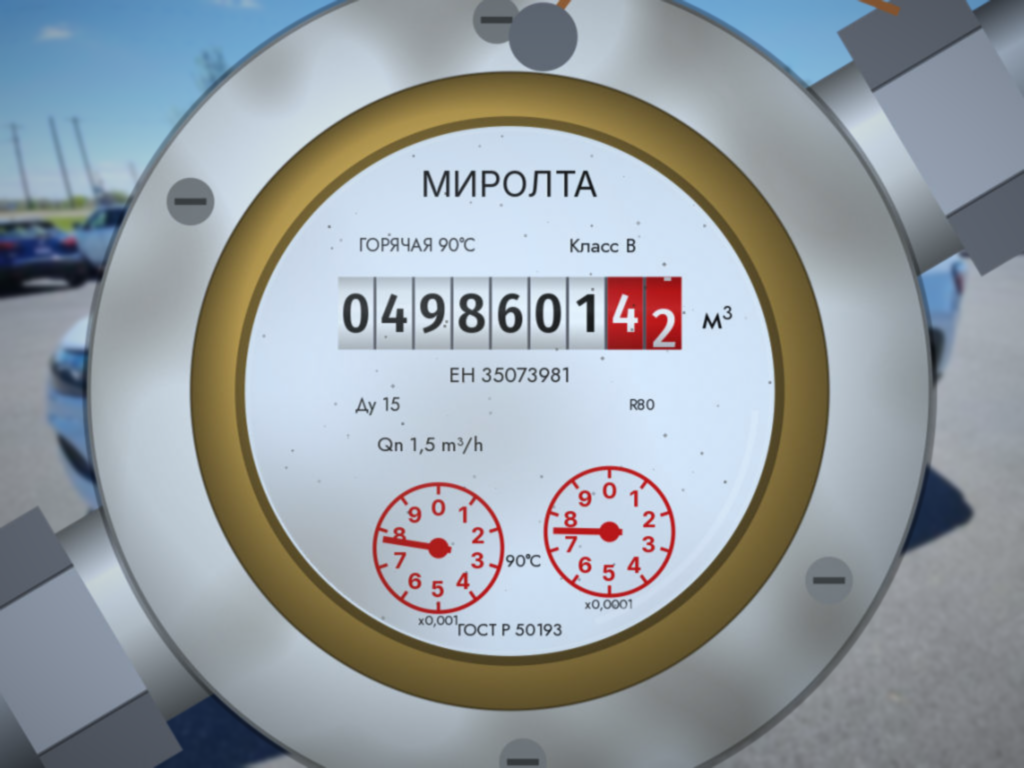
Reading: 498601.4177,m³
